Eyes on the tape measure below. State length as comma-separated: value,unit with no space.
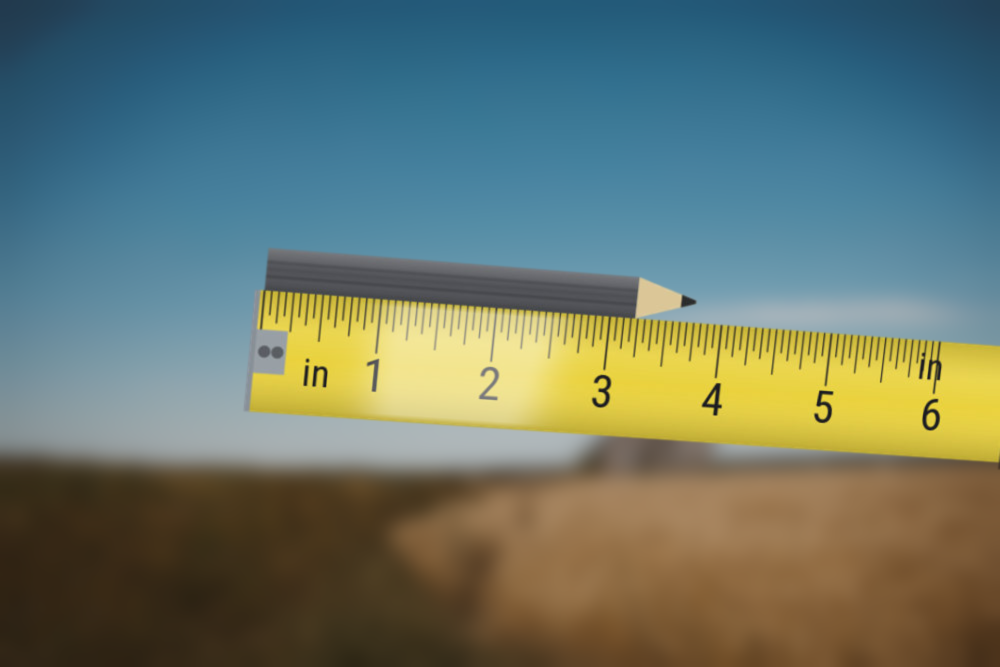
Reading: 3.75,in
